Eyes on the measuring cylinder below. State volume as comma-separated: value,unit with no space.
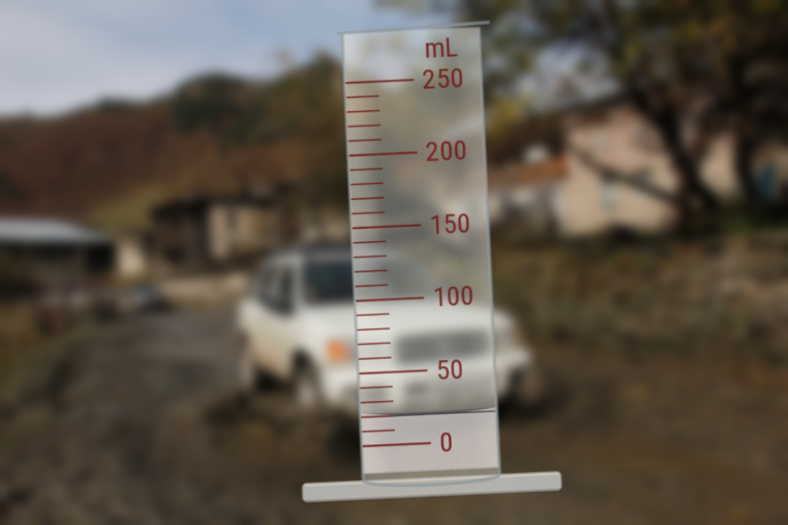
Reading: 20,mL
